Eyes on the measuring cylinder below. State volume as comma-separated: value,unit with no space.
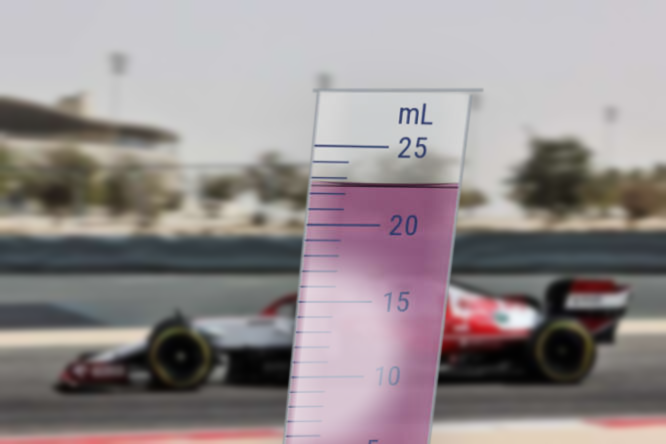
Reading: 22.5,mL
